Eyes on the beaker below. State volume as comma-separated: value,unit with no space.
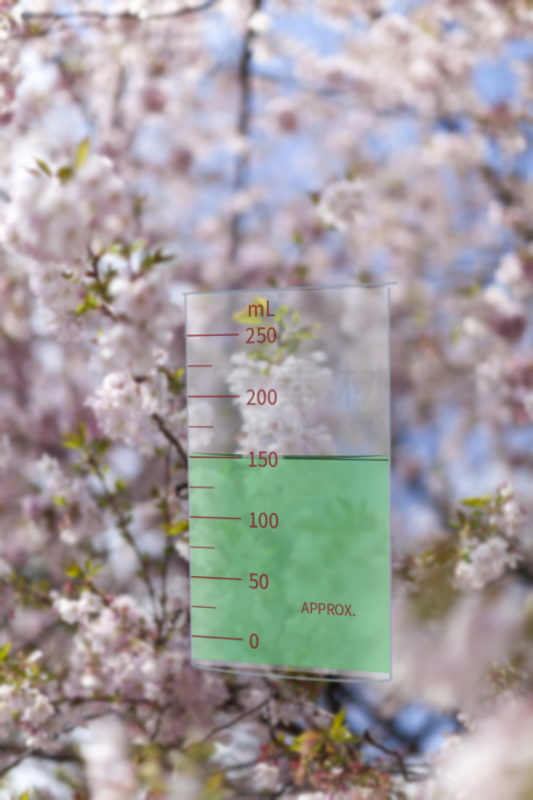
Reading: 150,mL
